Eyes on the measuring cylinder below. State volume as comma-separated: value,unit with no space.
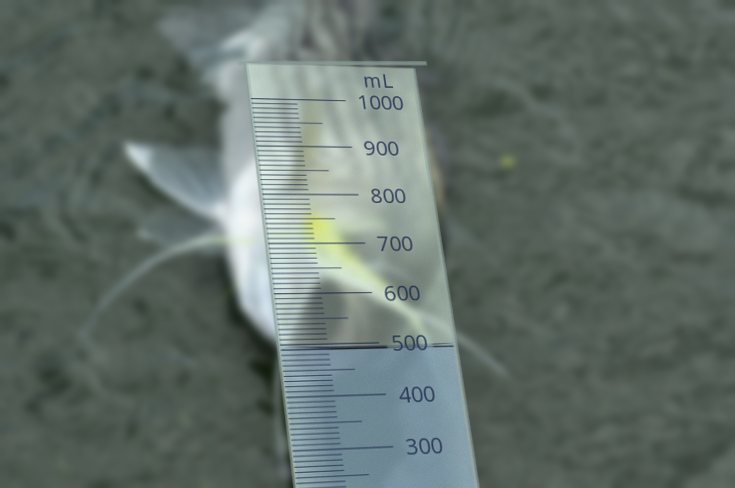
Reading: 490,mL
